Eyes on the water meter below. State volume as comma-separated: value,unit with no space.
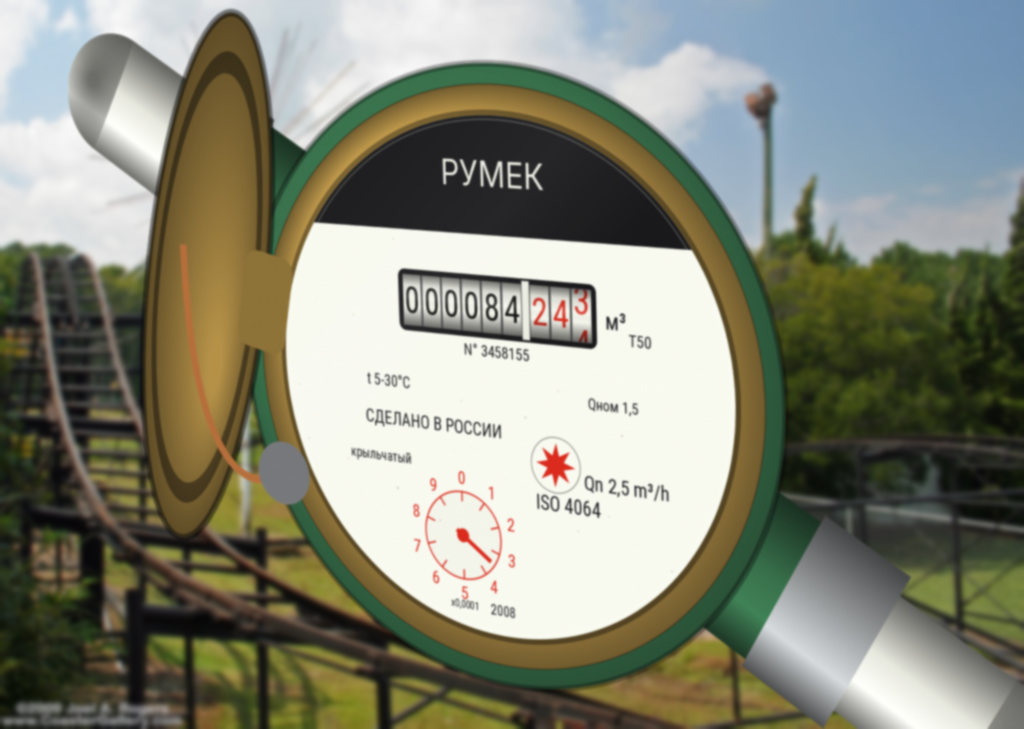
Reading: 84.2433,m³
